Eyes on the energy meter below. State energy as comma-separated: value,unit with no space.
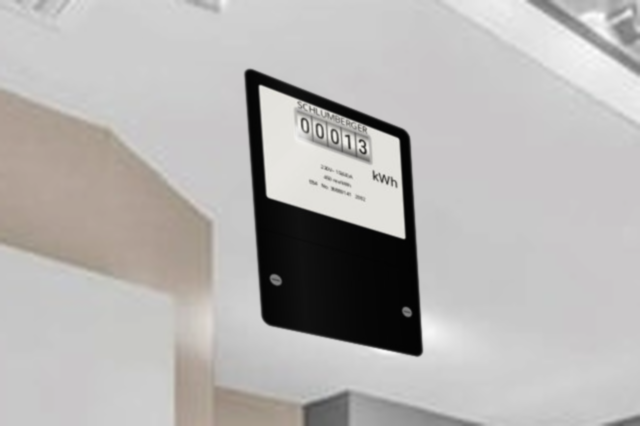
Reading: 13,kWh
